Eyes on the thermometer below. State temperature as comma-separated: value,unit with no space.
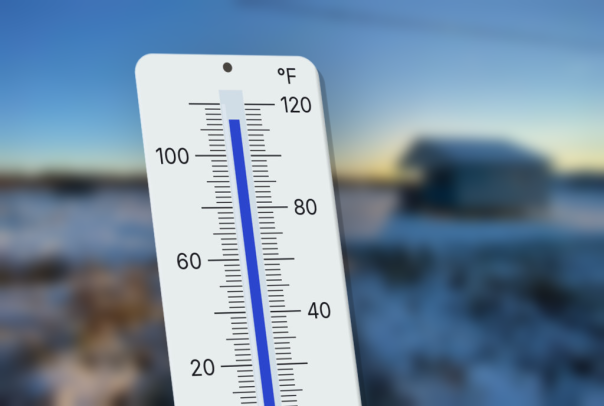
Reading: 114,°F
